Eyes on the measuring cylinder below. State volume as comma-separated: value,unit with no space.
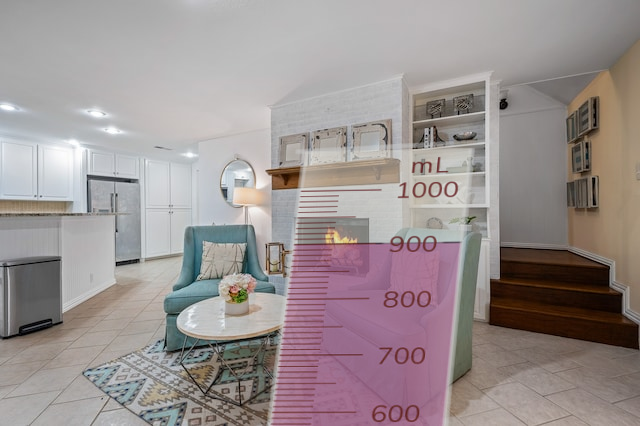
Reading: 900,mL
